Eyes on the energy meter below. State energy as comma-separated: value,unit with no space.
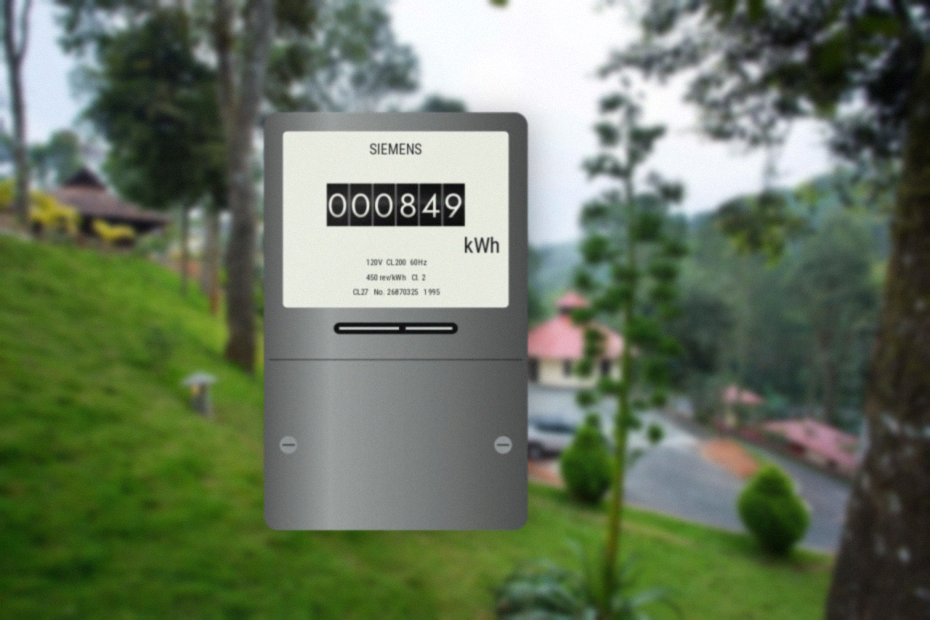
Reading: 849,kWh
